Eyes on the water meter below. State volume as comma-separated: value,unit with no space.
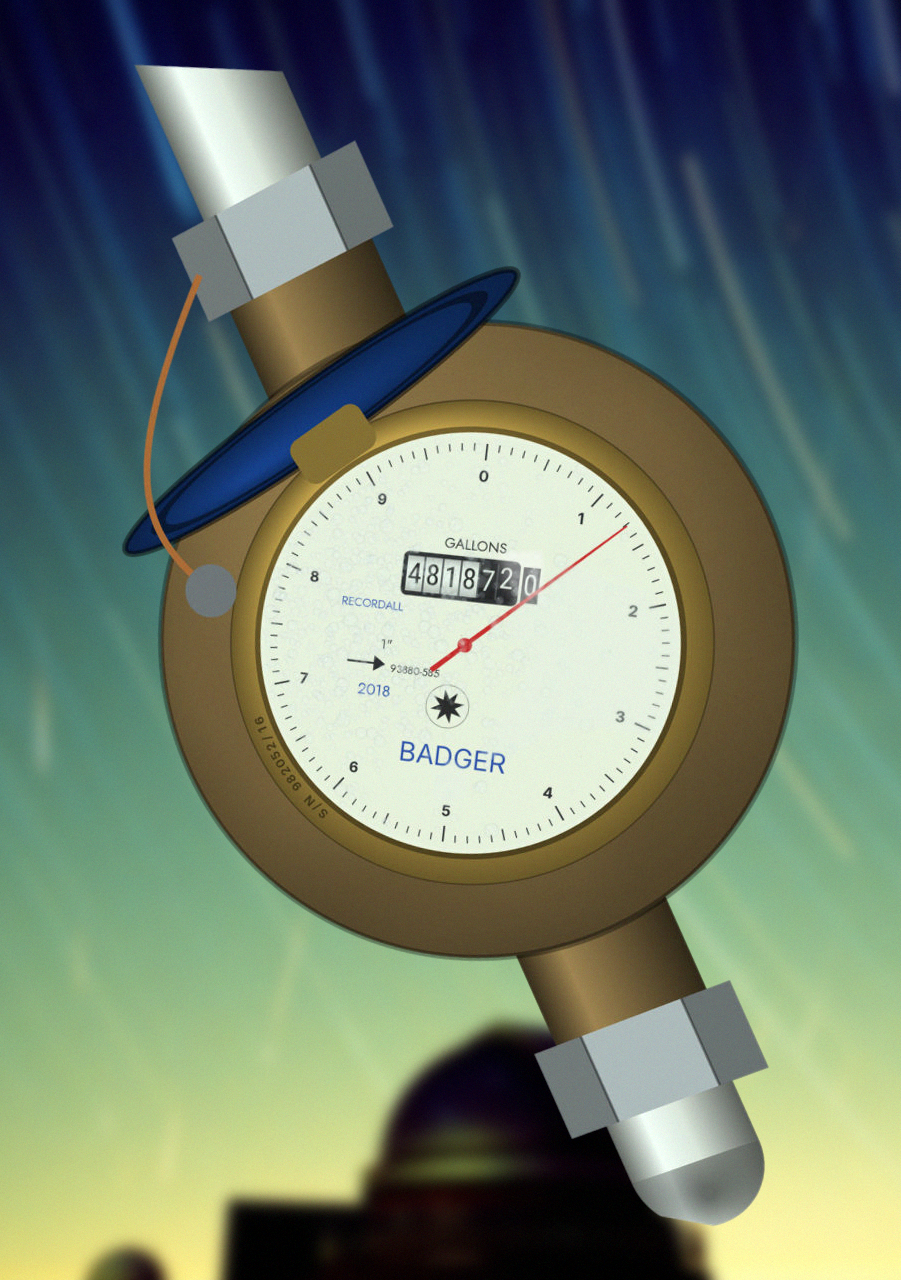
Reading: 4818721.3,gal
